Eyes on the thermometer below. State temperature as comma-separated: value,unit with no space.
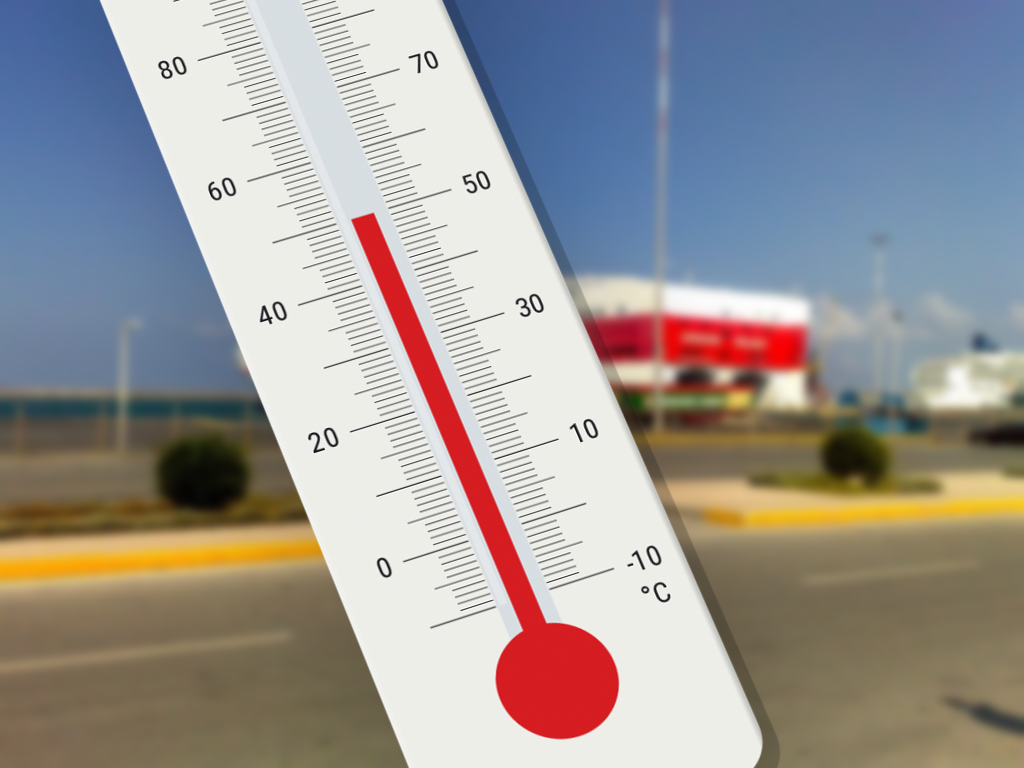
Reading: 50,°C
